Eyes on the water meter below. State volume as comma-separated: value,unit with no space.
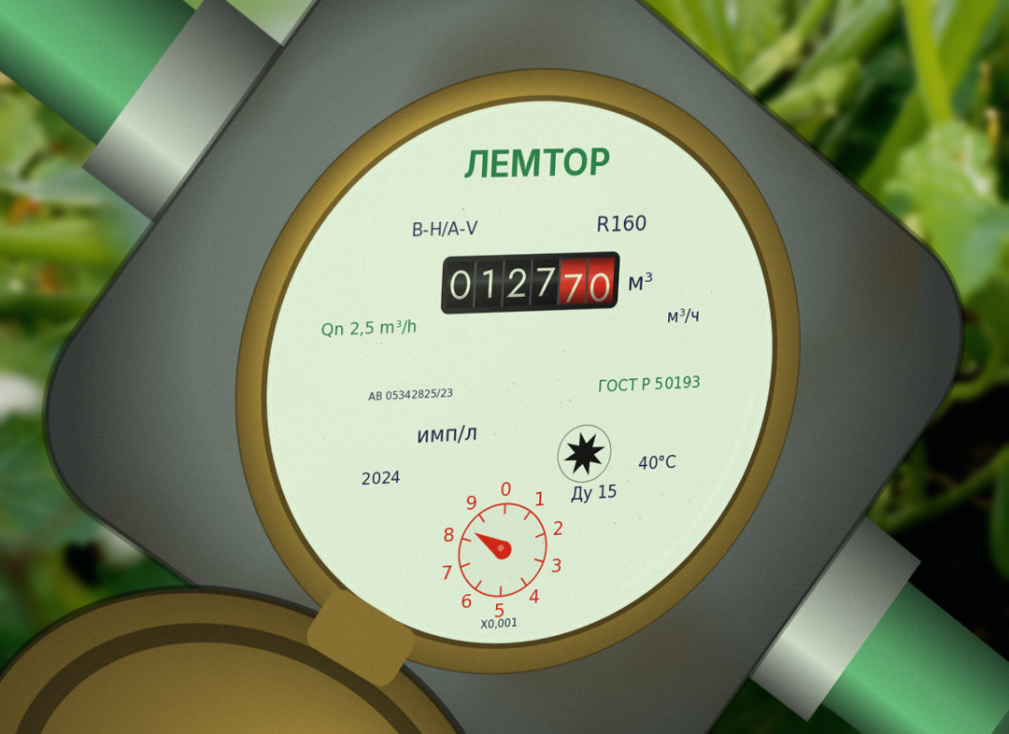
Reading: 127.698,m³
